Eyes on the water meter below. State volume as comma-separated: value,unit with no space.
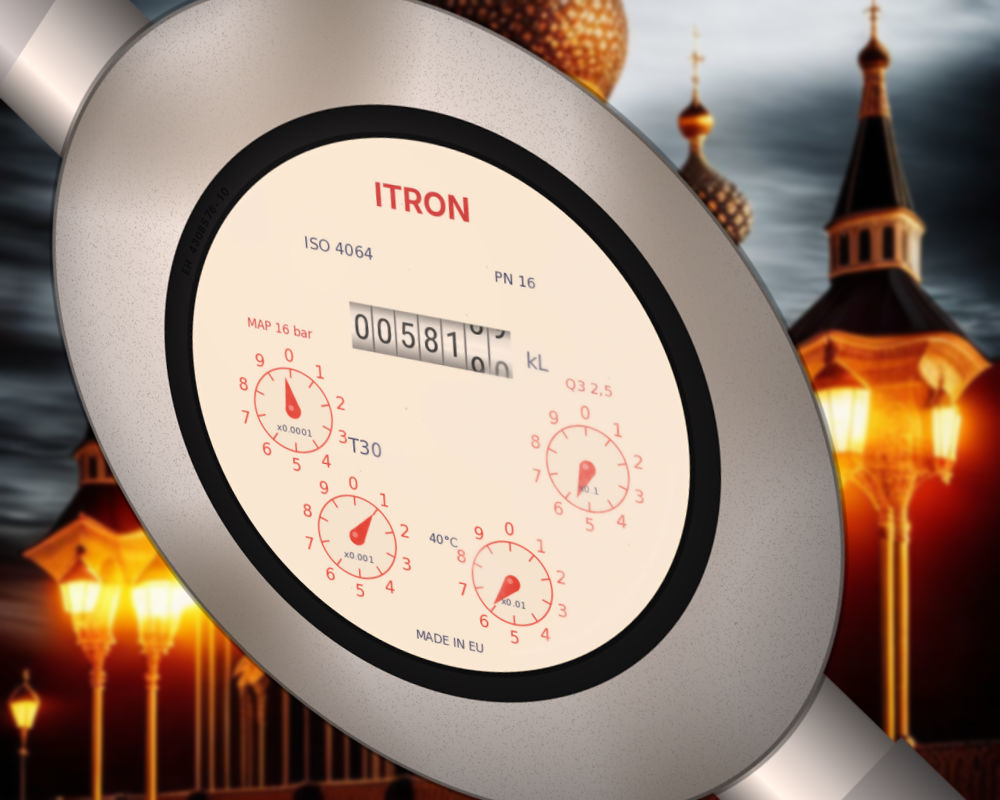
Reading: 58189.5609,kL
